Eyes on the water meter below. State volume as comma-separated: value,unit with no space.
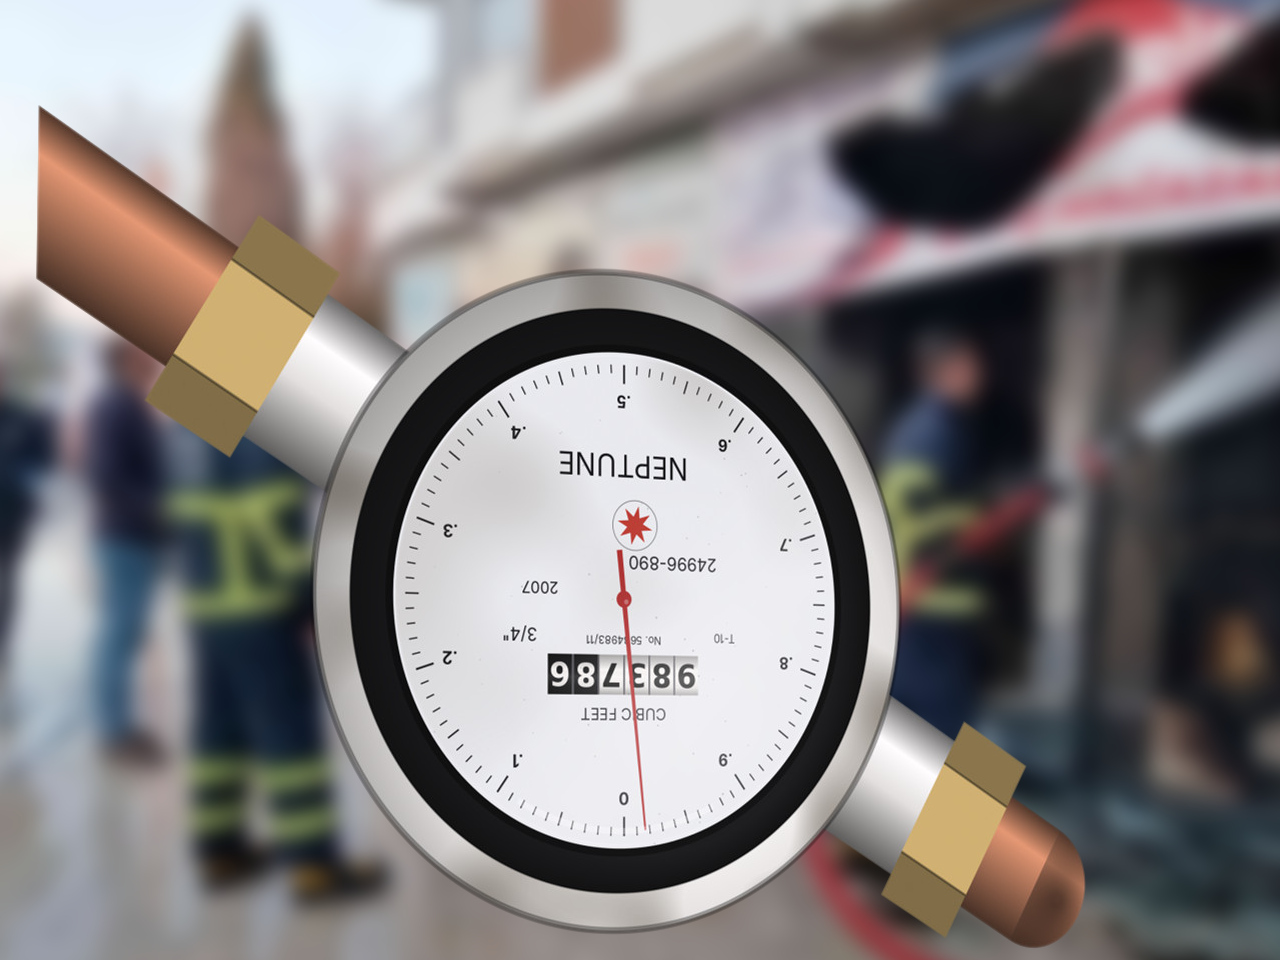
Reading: 983785.98,ft³
